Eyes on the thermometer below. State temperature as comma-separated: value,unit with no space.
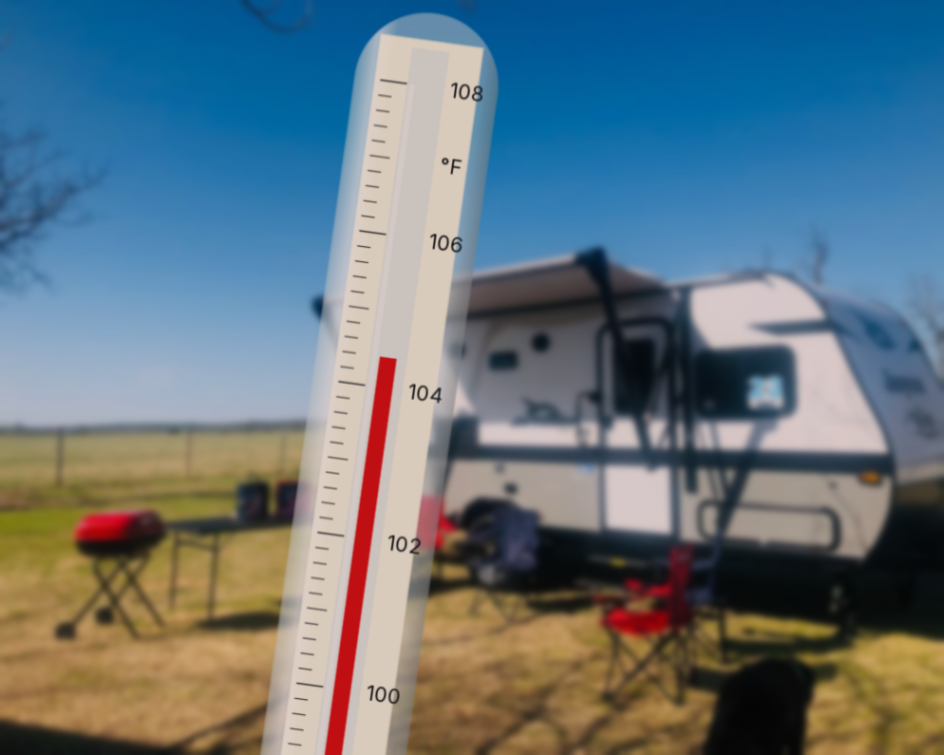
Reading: 104.4,°F
